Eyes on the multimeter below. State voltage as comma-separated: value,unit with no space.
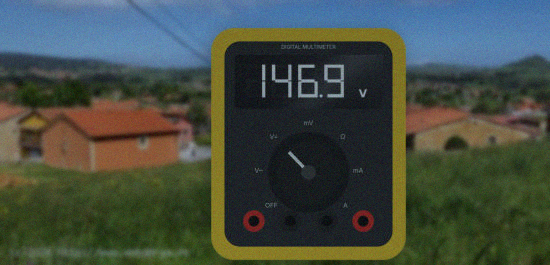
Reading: 146.9,V
